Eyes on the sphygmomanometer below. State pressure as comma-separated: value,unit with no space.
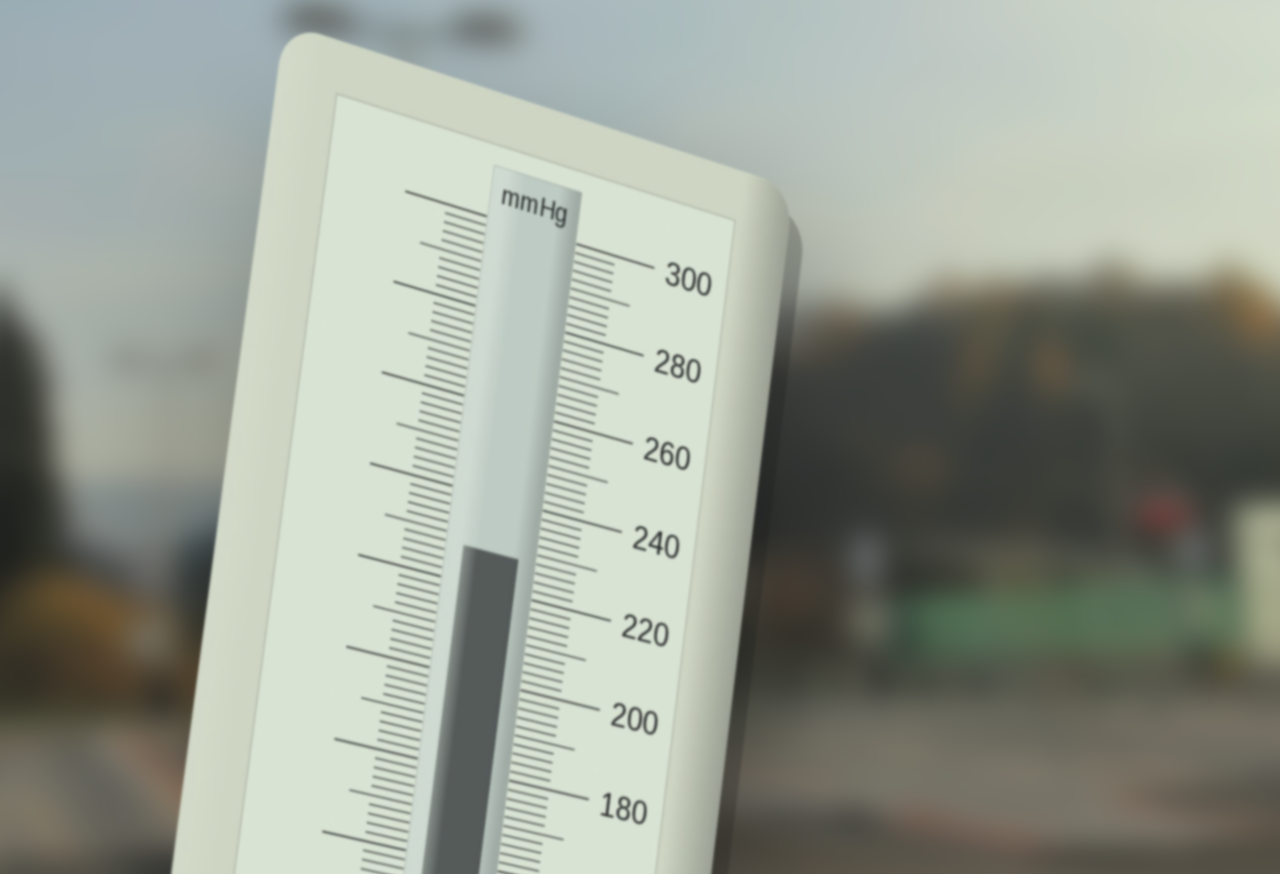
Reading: 228,mmHg
